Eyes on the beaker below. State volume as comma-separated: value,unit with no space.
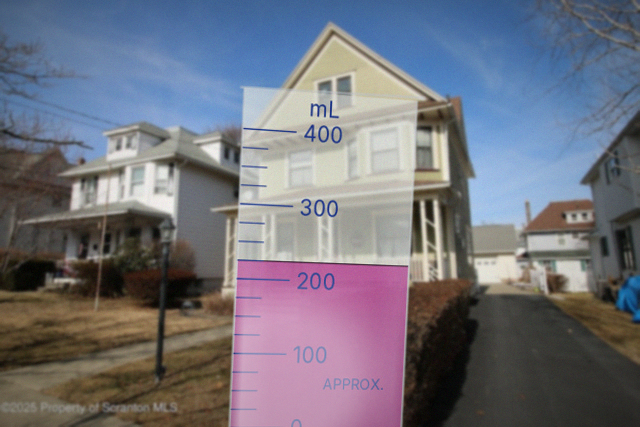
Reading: 225,mL
